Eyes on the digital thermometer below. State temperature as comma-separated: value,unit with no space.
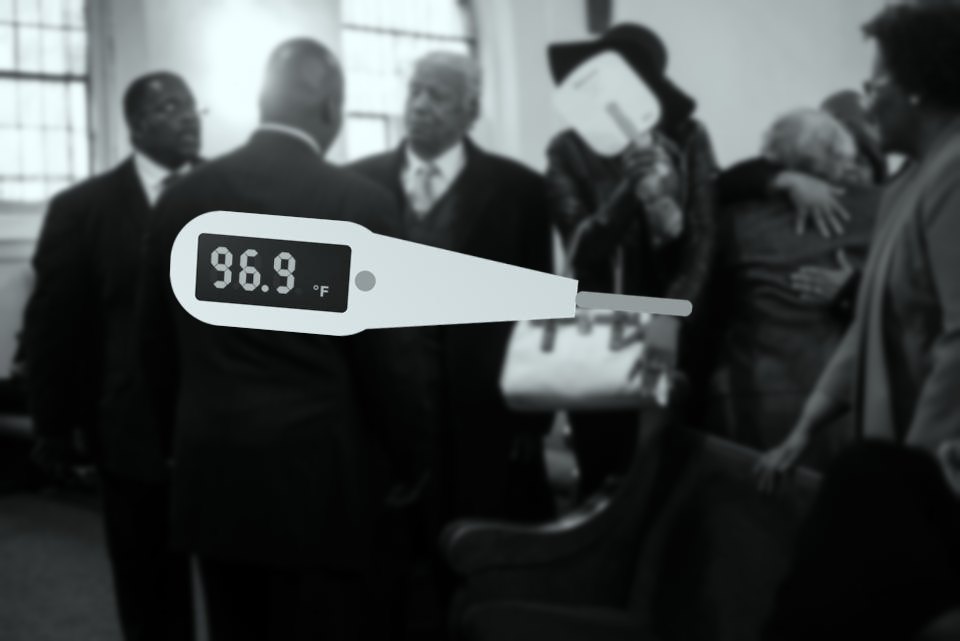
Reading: 96.9,°F
